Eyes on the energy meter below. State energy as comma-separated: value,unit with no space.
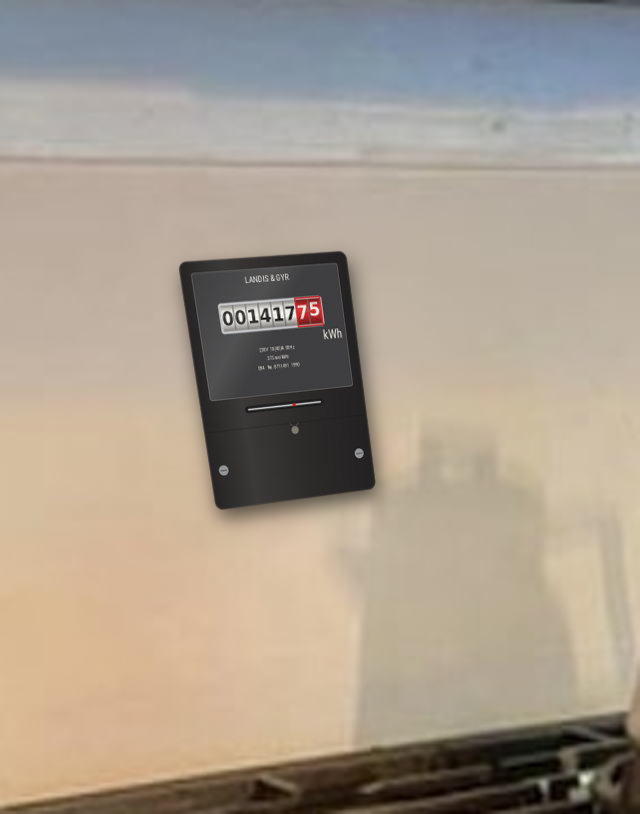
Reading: 1417.75,kWh
